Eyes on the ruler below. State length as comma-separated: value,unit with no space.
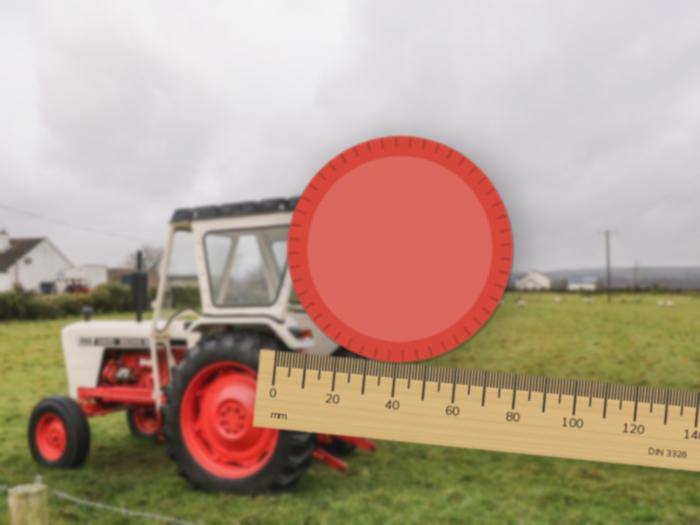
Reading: 75,mm
